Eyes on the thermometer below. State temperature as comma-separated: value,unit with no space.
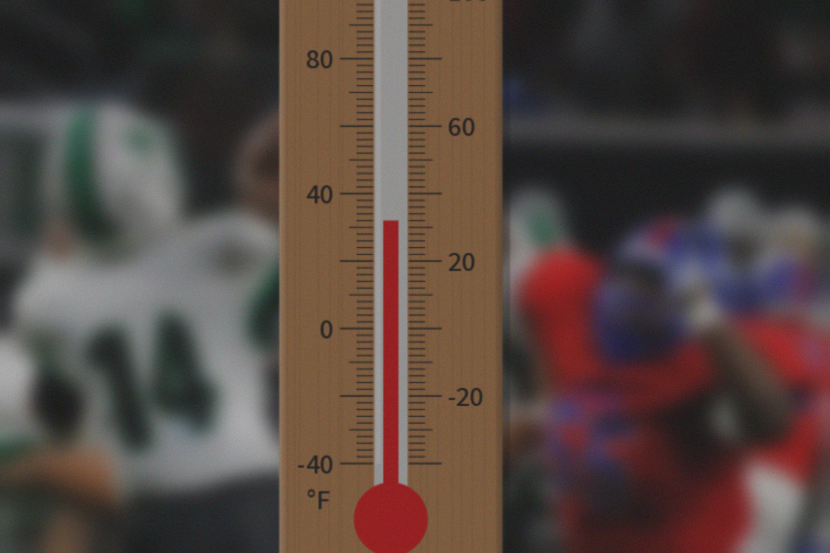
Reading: 32,°F
